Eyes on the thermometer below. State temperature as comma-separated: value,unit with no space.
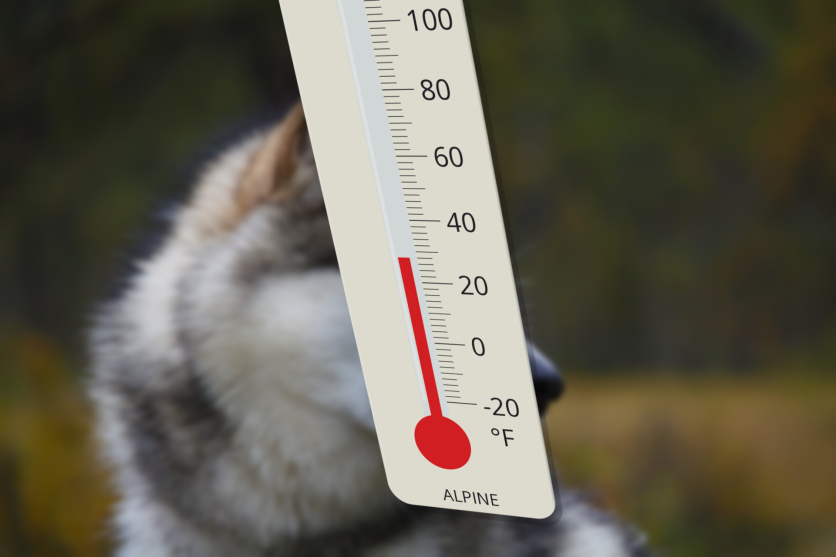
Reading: 28,°F
